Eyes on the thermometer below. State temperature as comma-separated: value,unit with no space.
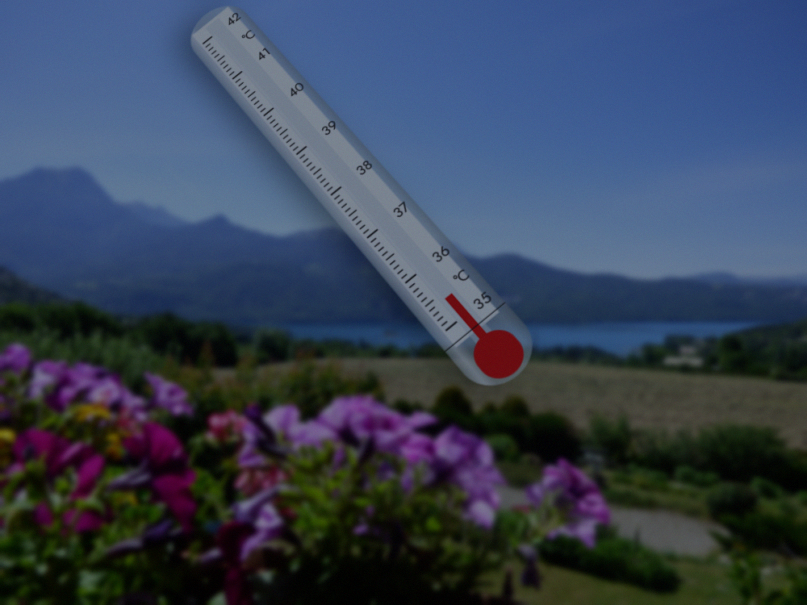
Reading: 35.4,°C
